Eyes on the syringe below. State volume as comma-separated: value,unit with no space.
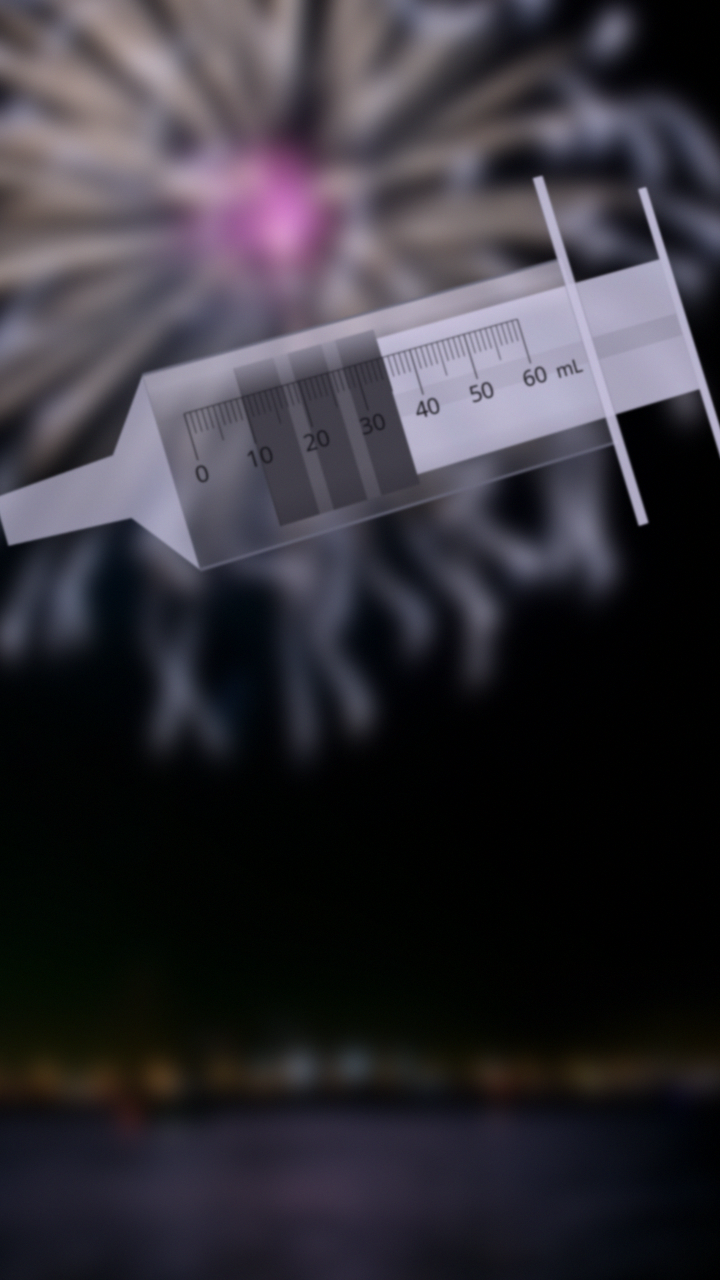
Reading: 10,mL
